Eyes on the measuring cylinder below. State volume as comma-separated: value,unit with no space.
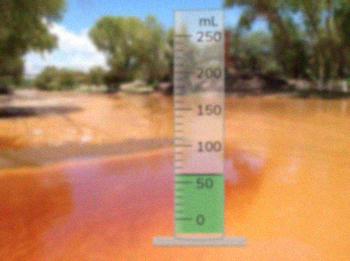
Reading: 60,mL
